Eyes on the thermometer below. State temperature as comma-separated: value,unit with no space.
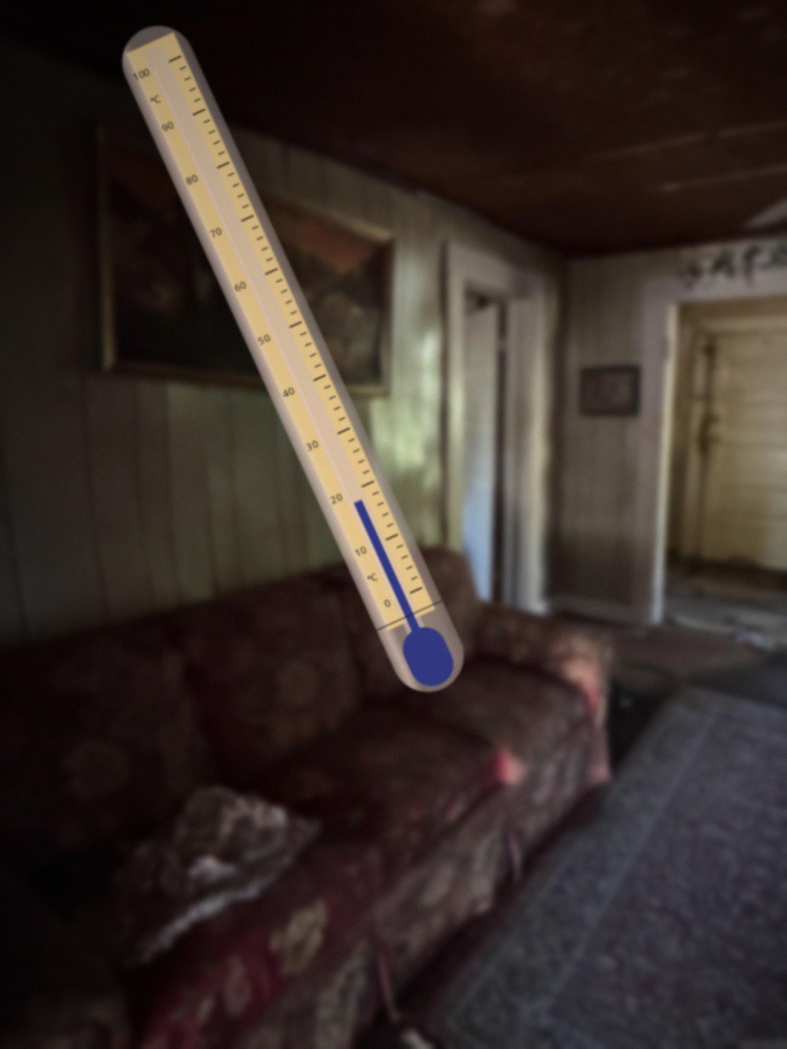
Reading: 18,°C
